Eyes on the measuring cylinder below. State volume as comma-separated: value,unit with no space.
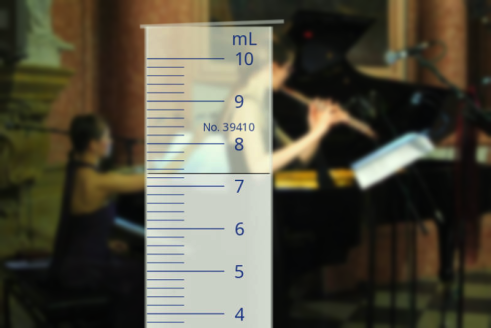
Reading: 7.3,mL
